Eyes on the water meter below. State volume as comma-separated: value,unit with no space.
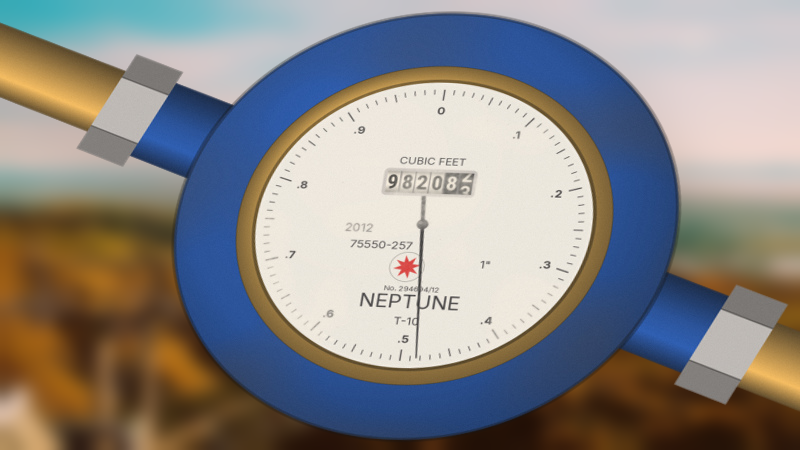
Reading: 982082.48,ft³
